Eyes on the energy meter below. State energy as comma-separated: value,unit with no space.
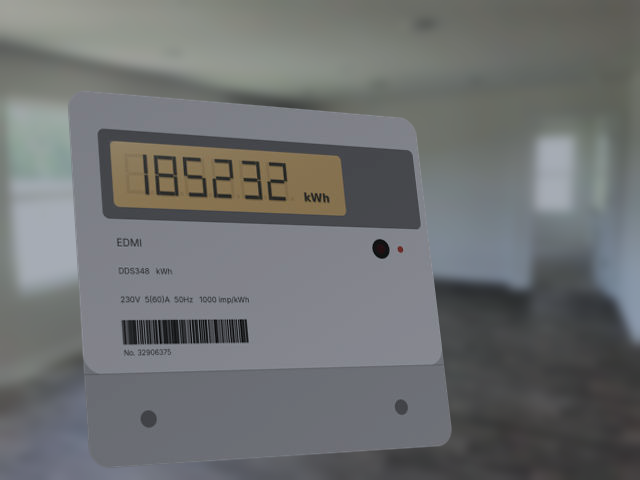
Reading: 185232,kWh
